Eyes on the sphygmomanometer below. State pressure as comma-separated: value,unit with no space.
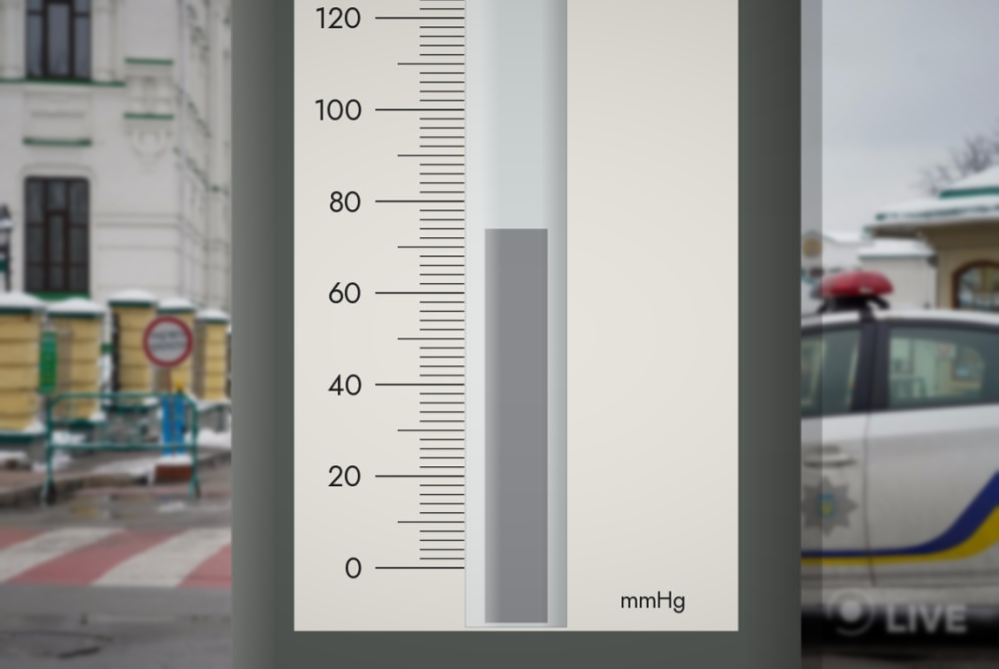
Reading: 74,mmHg
